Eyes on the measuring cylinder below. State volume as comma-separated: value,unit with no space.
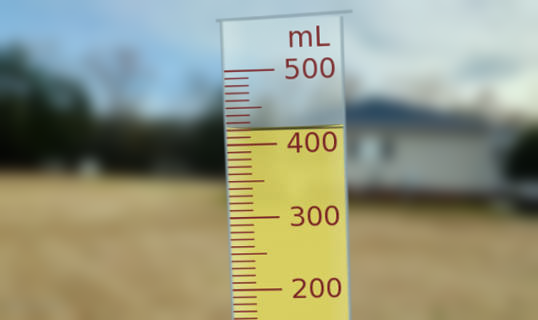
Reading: 420,mL
